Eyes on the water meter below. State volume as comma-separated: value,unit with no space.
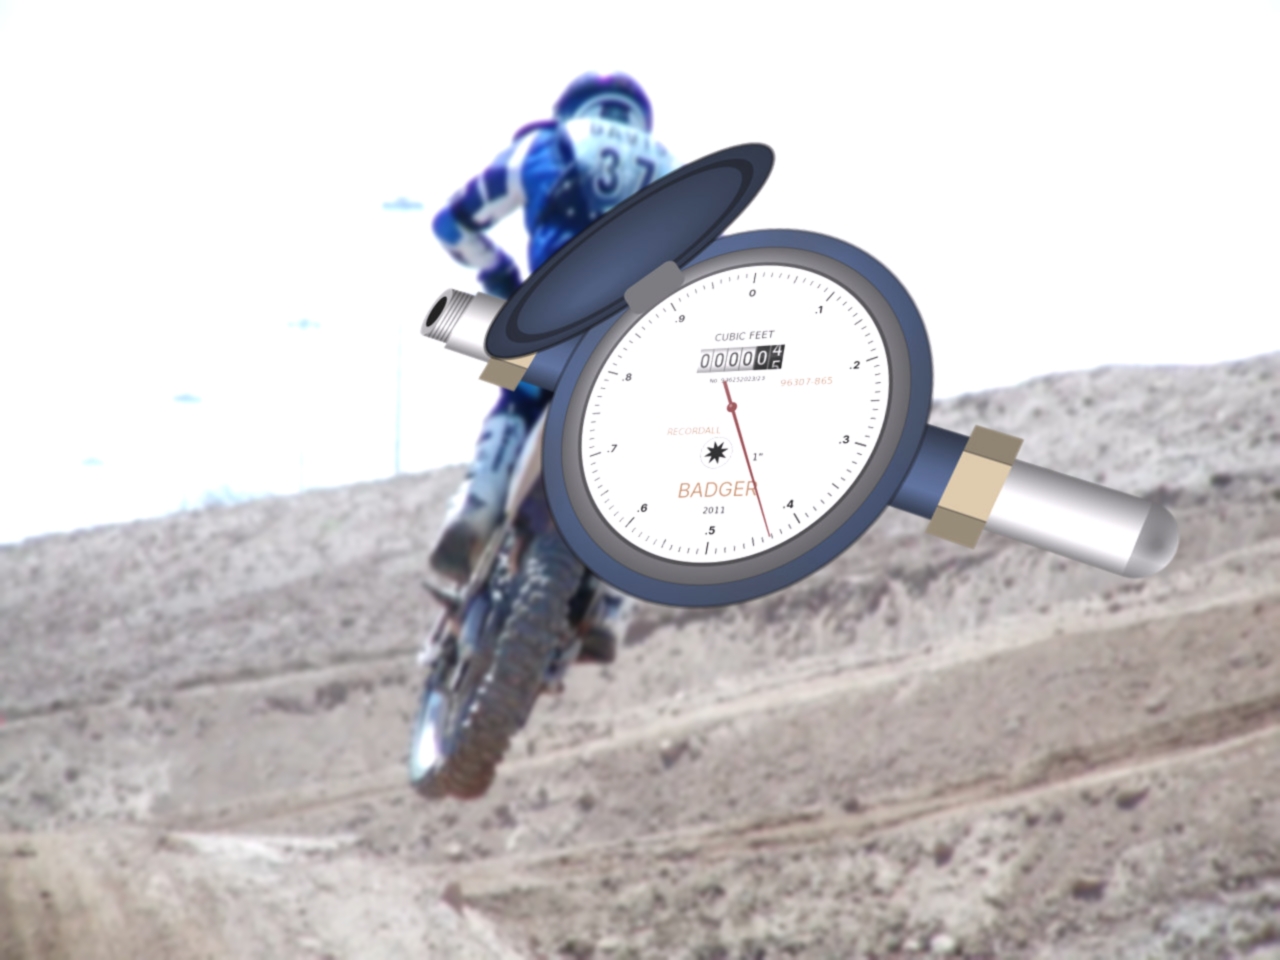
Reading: 4.43,ft³
